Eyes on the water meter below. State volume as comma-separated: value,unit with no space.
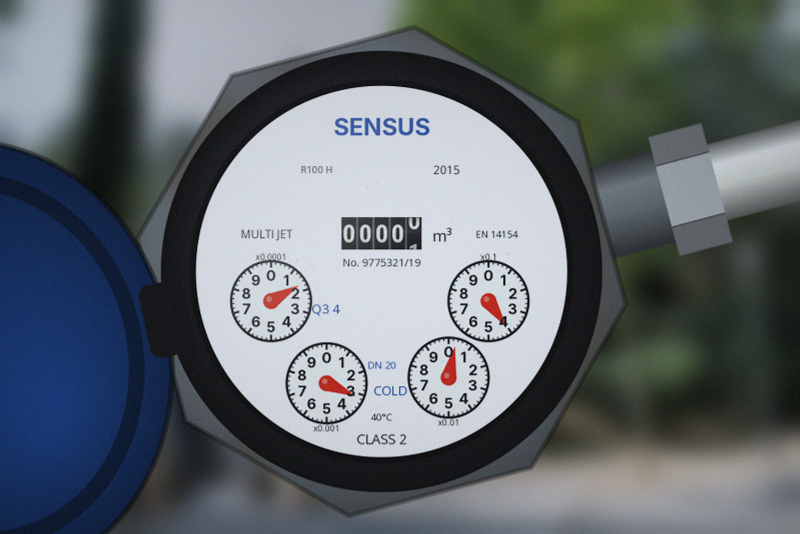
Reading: 0.4031,m³
